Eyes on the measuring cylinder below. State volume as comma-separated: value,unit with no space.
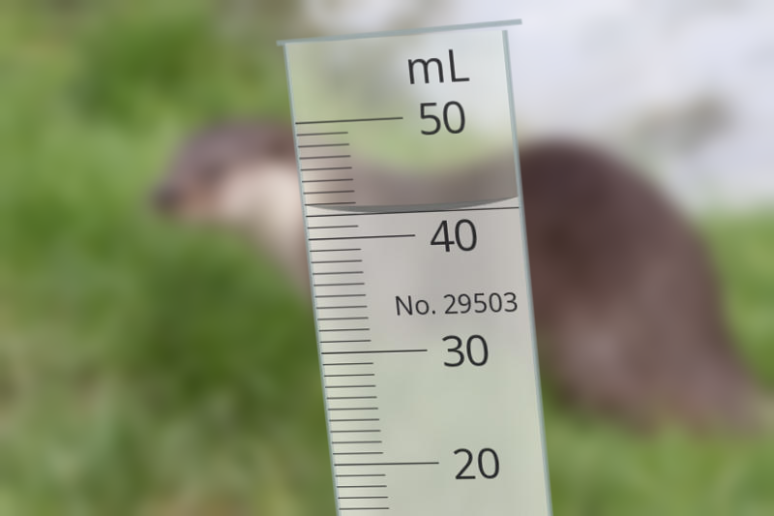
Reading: 42,mL
